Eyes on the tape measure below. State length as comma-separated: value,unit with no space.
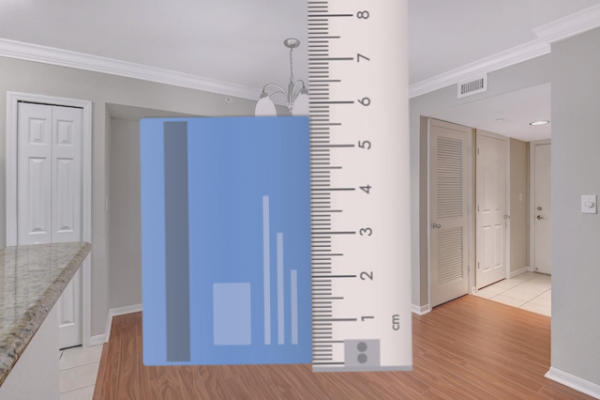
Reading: 5.7,cm
